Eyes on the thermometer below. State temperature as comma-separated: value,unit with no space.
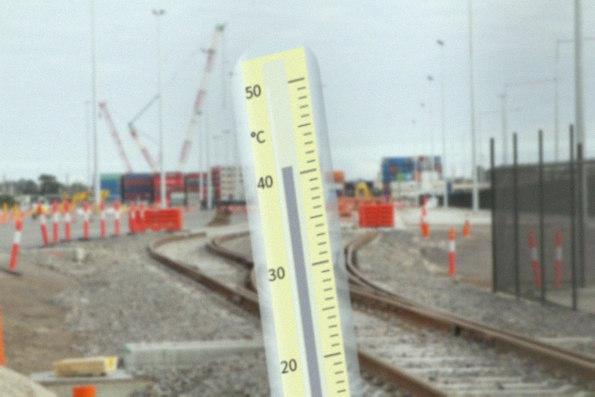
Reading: 41,°C
